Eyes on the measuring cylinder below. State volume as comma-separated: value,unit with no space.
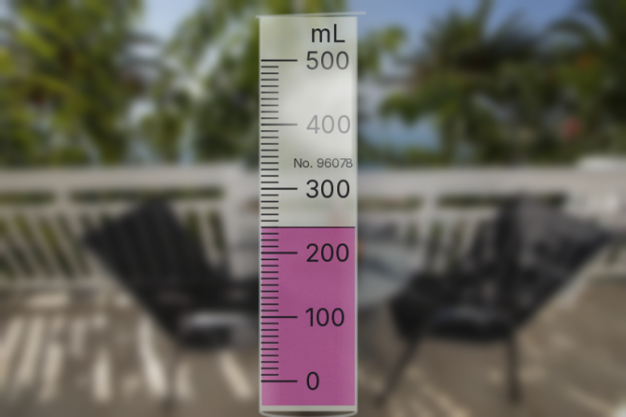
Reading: 240,mL
